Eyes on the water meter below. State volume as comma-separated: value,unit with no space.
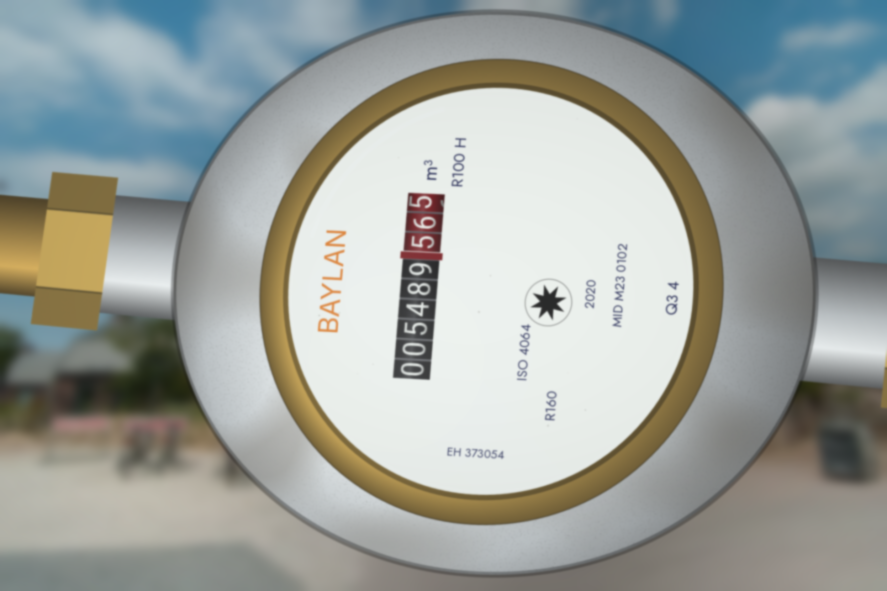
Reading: 5489.565,m³
